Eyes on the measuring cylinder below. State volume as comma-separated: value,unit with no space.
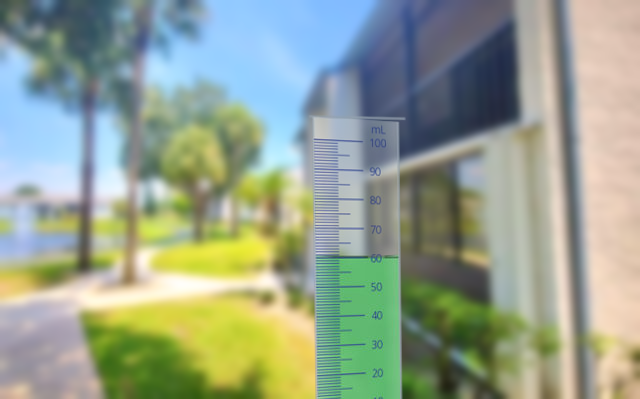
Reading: 60,mL
